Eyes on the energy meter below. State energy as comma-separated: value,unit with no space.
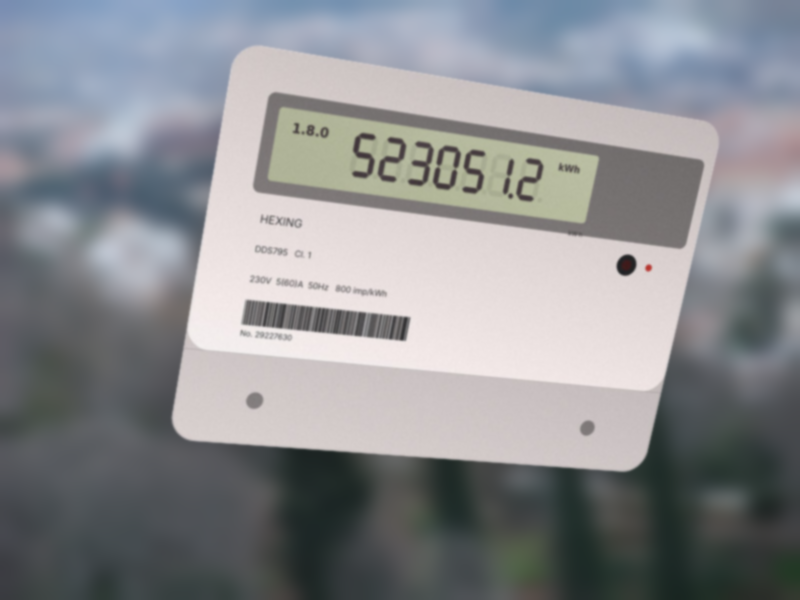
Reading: 523051.2,kWh
